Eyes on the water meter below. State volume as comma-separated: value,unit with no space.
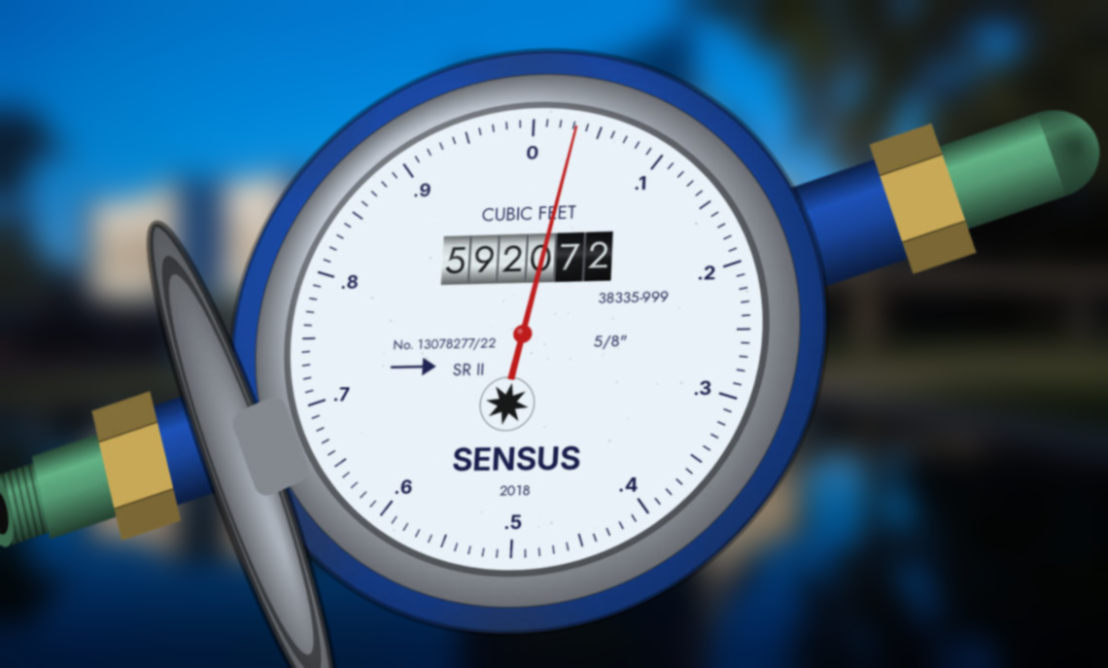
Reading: 592072.03,ft³
